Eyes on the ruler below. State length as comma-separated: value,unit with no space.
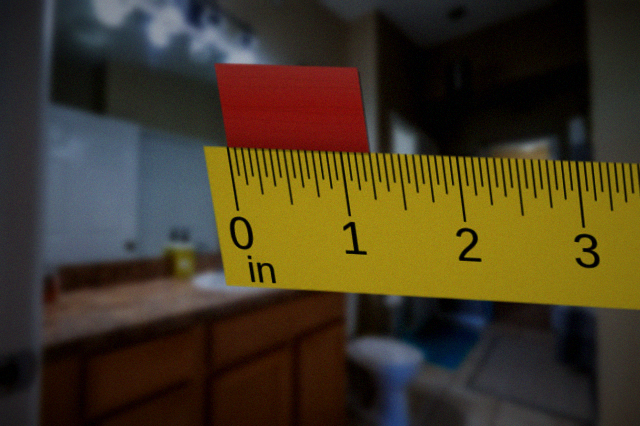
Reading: 1.25,in
